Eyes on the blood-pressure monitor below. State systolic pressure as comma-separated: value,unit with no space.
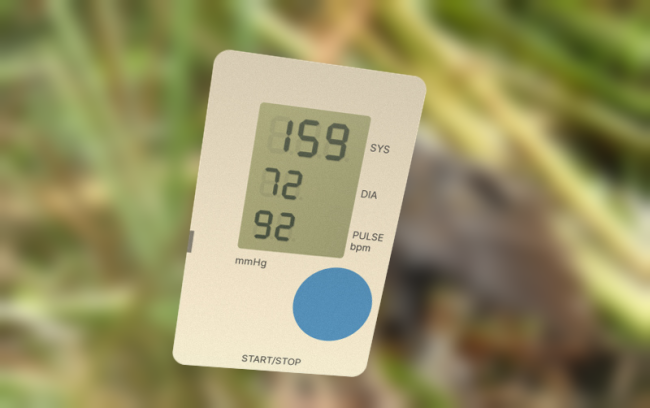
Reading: 159,mmHg
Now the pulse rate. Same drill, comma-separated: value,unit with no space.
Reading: 92,bpm
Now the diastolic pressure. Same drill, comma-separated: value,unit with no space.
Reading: 72,mmHg
